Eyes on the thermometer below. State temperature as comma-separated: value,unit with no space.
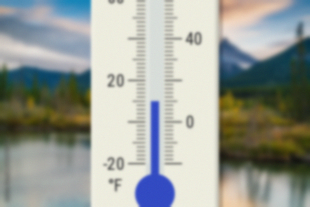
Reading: 10,°F
